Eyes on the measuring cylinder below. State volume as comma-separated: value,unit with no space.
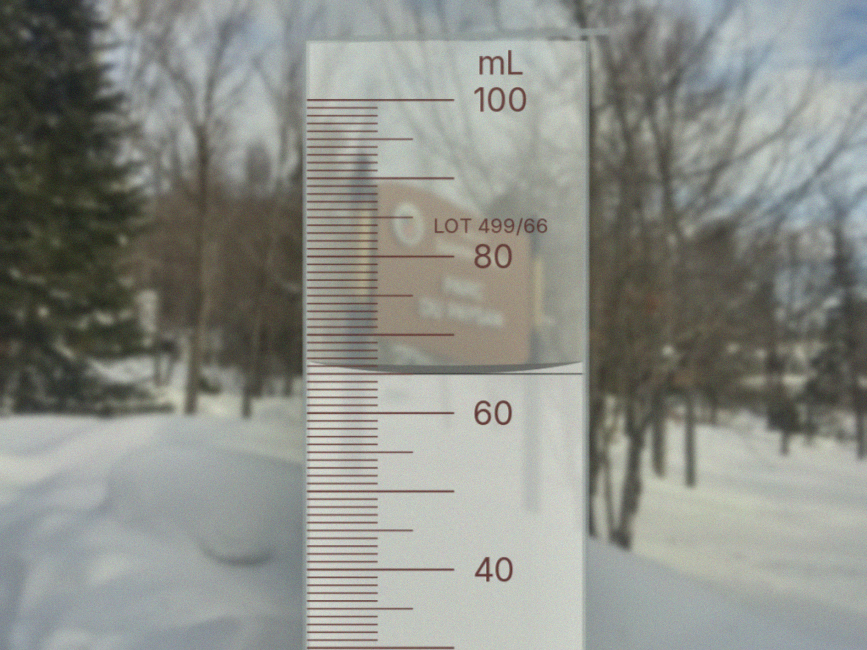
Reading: 65,mL
